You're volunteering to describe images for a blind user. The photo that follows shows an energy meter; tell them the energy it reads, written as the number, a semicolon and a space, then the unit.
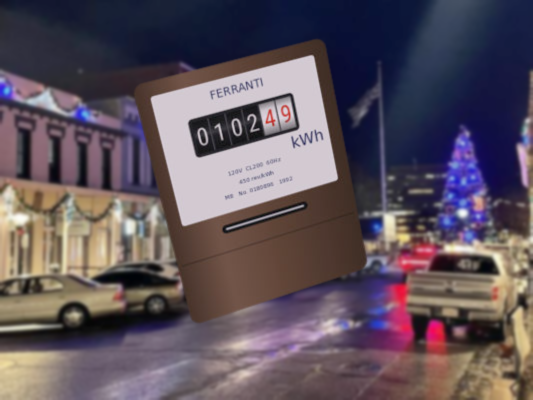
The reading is 102.49; kWh
